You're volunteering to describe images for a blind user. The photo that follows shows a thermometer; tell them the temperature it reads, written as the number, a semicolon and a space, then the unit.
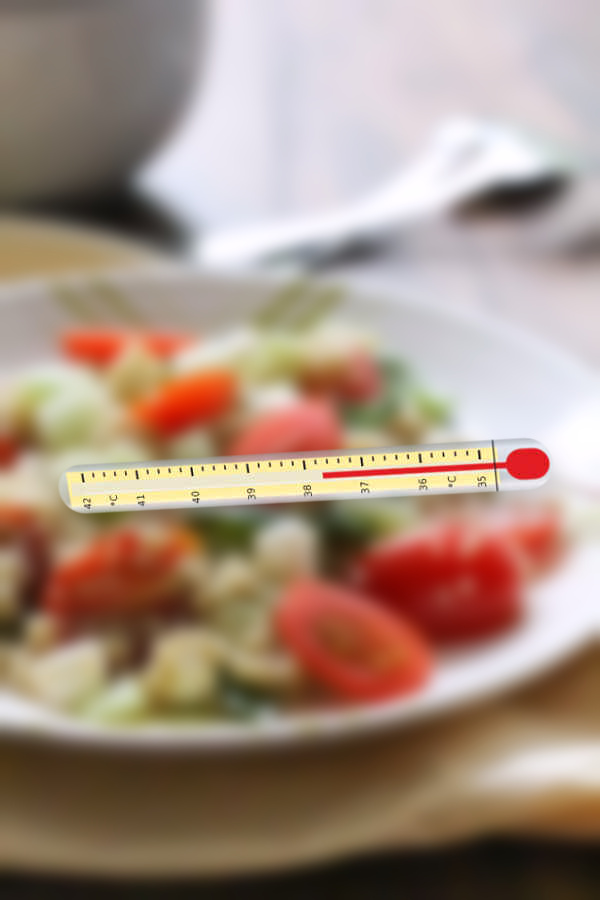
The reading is 37.7; °C
